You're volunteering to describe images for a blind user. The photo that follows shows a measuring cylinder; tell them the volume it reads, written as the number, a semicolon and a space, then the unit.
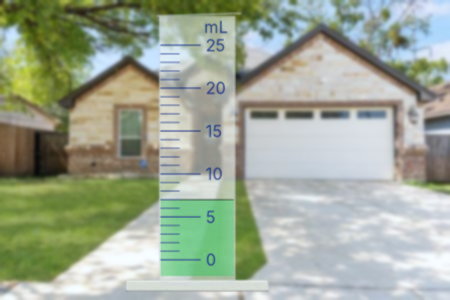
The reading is 7; mL
